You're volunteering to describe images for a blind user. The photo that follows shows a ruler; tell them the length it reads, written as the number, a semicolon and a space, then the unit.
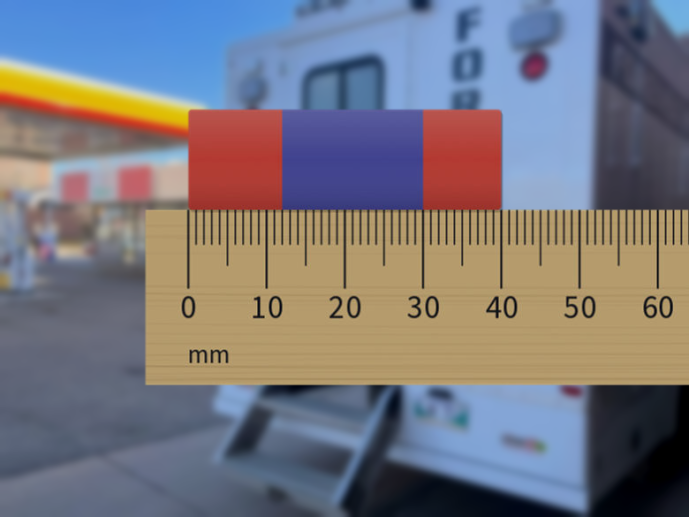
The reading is 40; mm
